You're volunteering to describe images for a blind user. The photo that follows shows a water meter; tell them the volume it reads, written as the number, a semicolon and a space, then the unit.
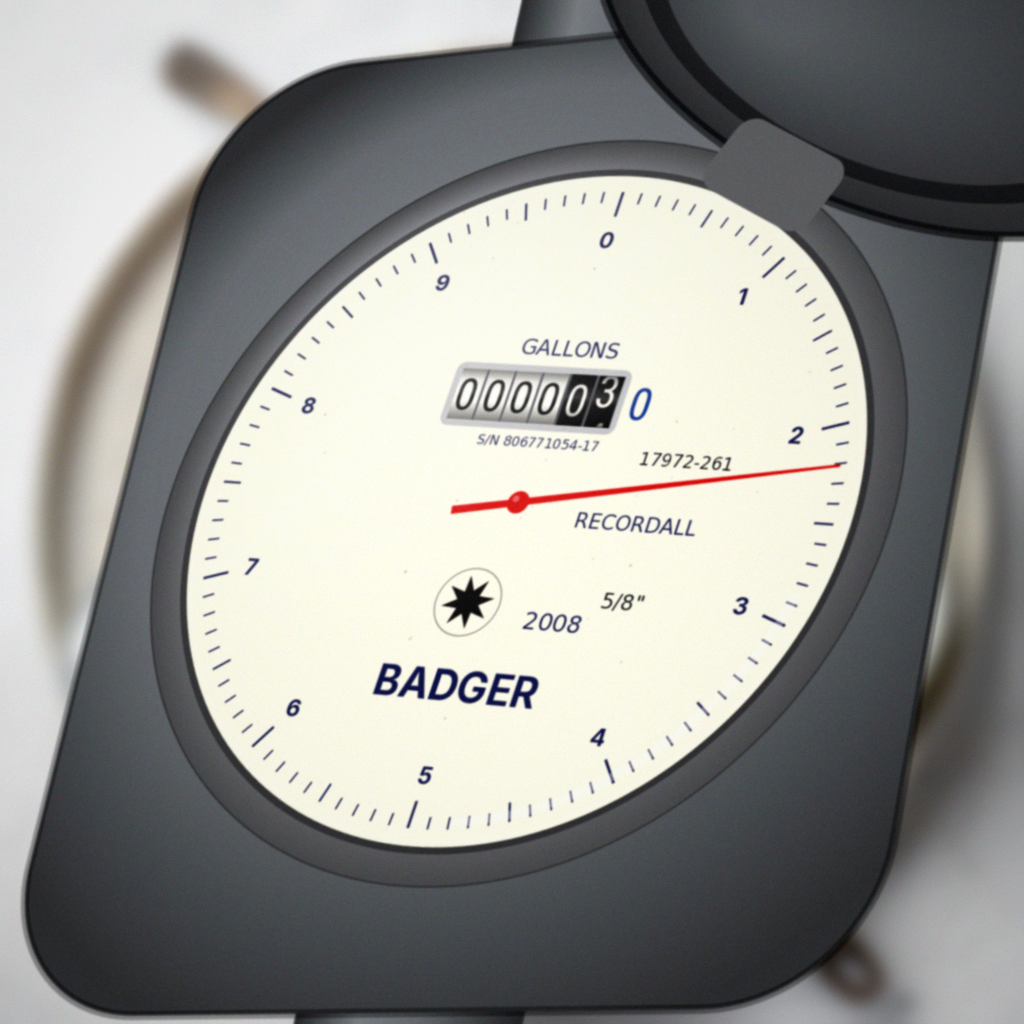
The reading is 32.2; gal
